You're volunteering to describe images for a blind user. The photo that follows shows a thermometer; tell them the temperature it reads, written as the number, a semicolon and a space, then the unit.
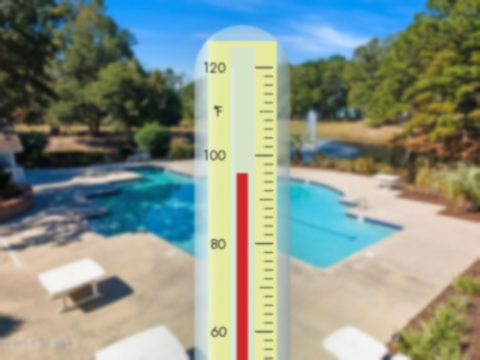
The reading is 96; °F
